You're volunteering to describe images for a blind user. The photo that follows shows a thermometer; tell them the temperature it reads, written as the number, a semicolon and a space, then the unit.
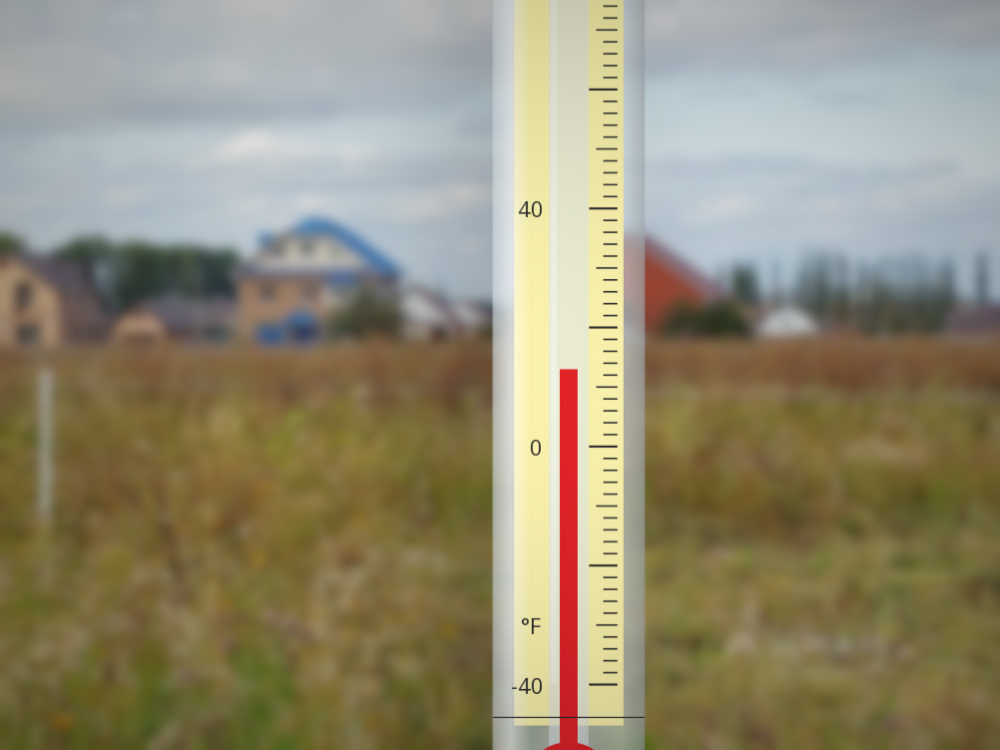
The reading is 13; °F
